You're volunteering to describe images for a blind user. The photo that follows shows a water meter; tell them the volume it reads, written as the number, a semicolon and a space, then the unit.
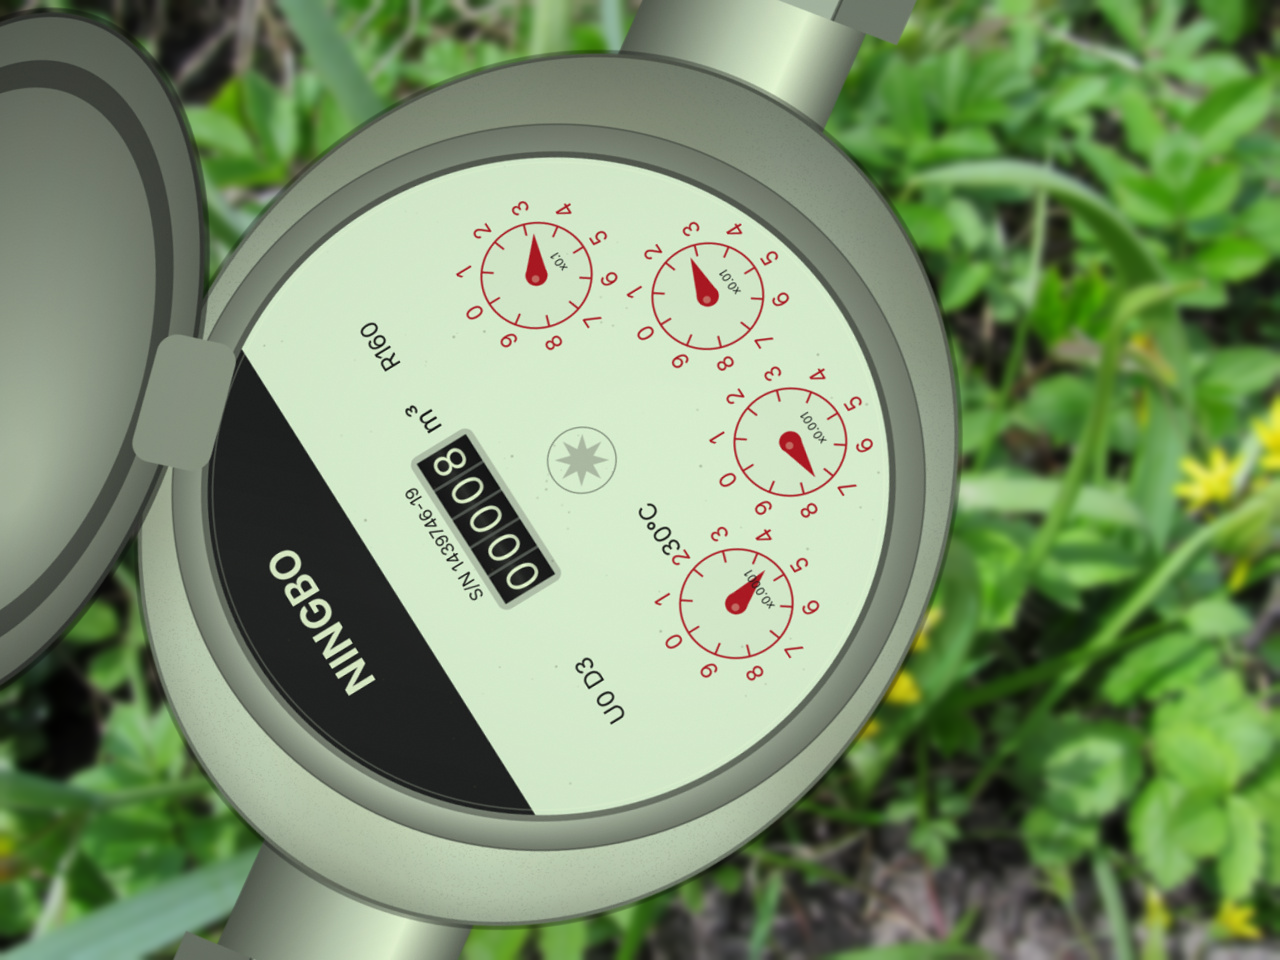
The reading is 8.3274; m³
